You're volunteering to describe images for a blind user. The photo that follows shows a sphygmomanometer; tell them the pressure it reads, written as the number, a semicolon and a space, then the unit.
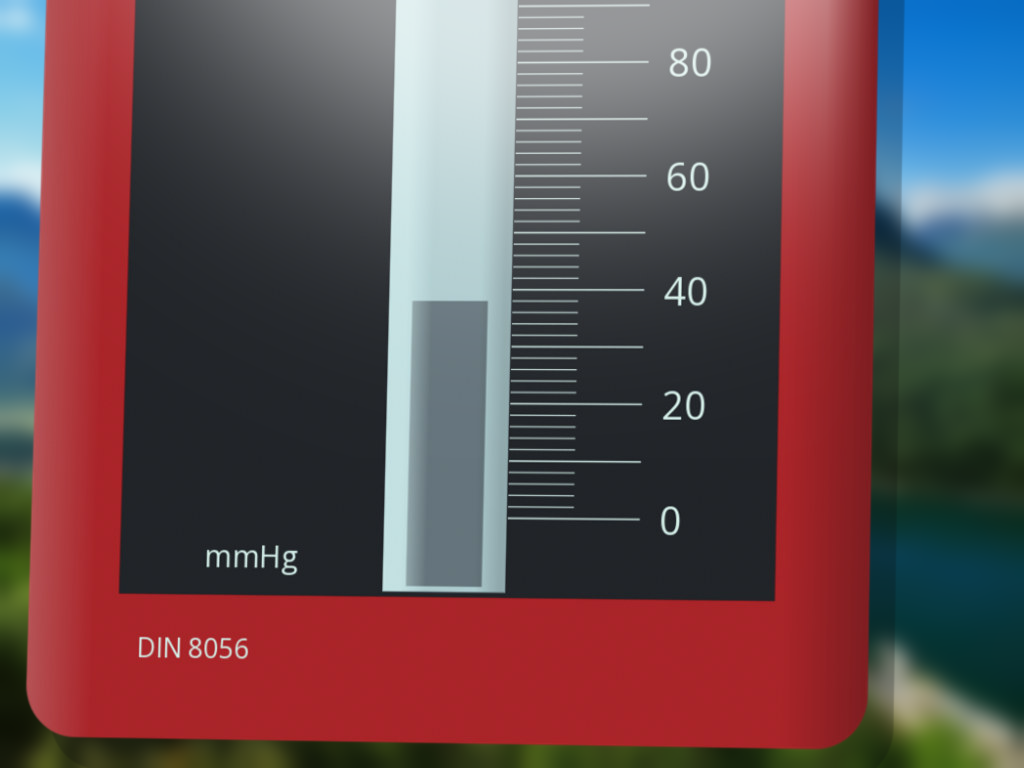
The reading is 38; mmHg
